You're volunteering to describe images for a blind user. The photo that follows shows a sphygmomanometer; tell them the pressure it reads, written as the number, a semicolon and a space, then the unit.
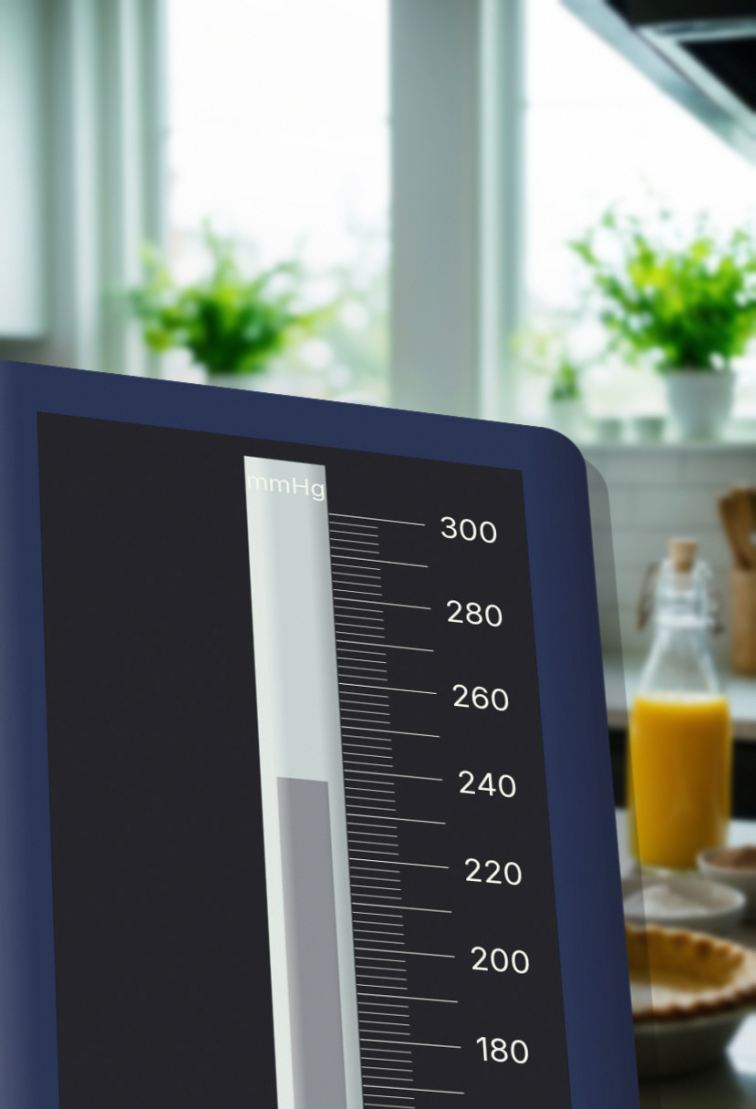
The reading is 237; mmHg
